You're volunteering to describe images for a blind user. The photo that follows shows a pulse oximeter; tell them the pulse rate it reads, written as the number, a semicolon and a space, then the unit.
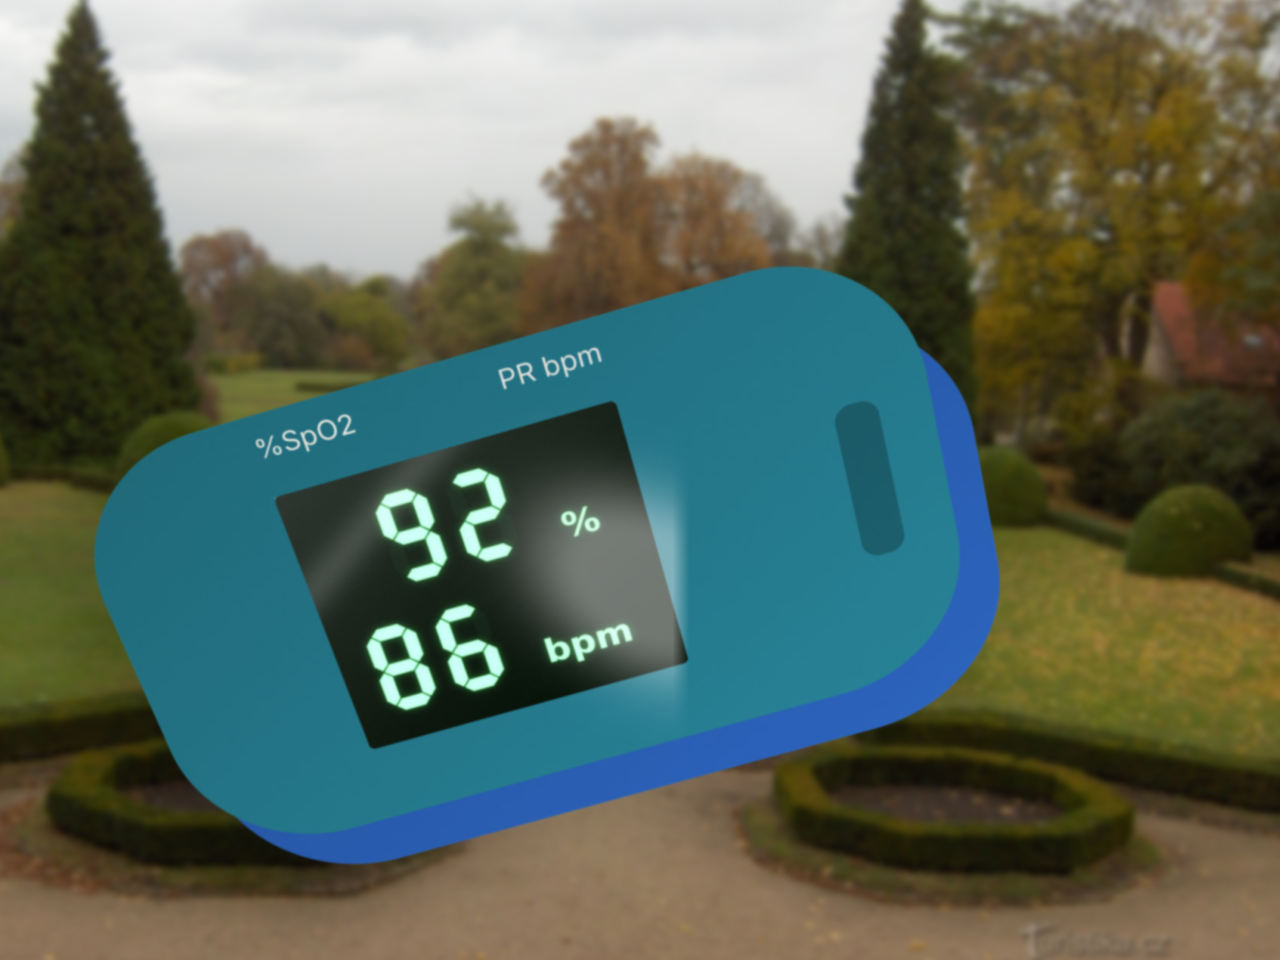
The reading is 86; bpm
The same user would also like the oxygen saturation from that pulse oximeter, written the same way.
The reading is 92; %
